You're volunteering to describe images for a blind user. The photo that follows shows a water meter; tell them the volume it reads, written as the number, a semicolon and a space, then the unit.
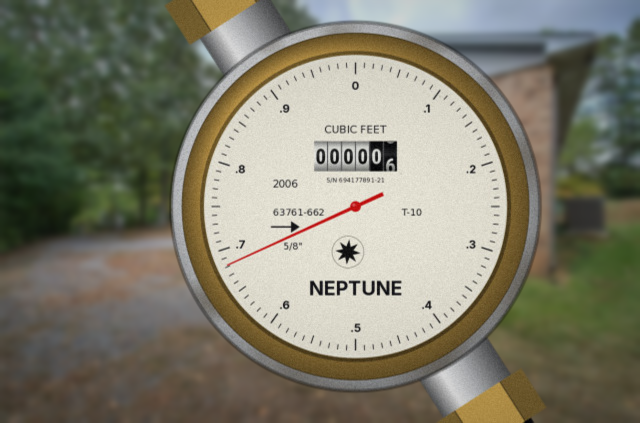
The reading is 5.68; ft³
